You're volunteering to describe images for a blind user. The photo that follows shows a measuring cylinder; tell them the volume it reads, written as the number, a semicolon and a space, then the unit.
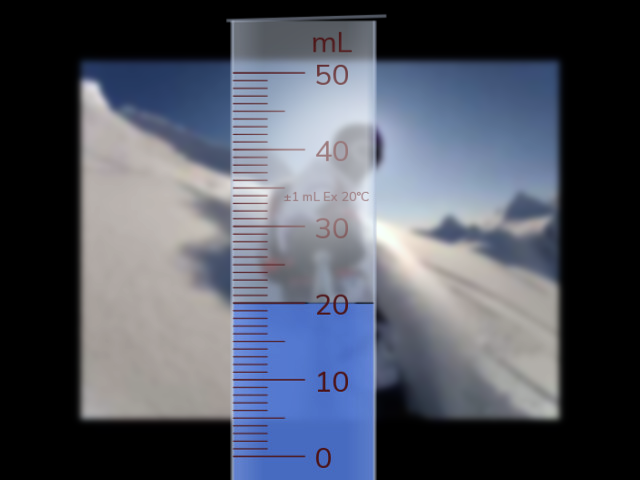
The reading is 20; mL
